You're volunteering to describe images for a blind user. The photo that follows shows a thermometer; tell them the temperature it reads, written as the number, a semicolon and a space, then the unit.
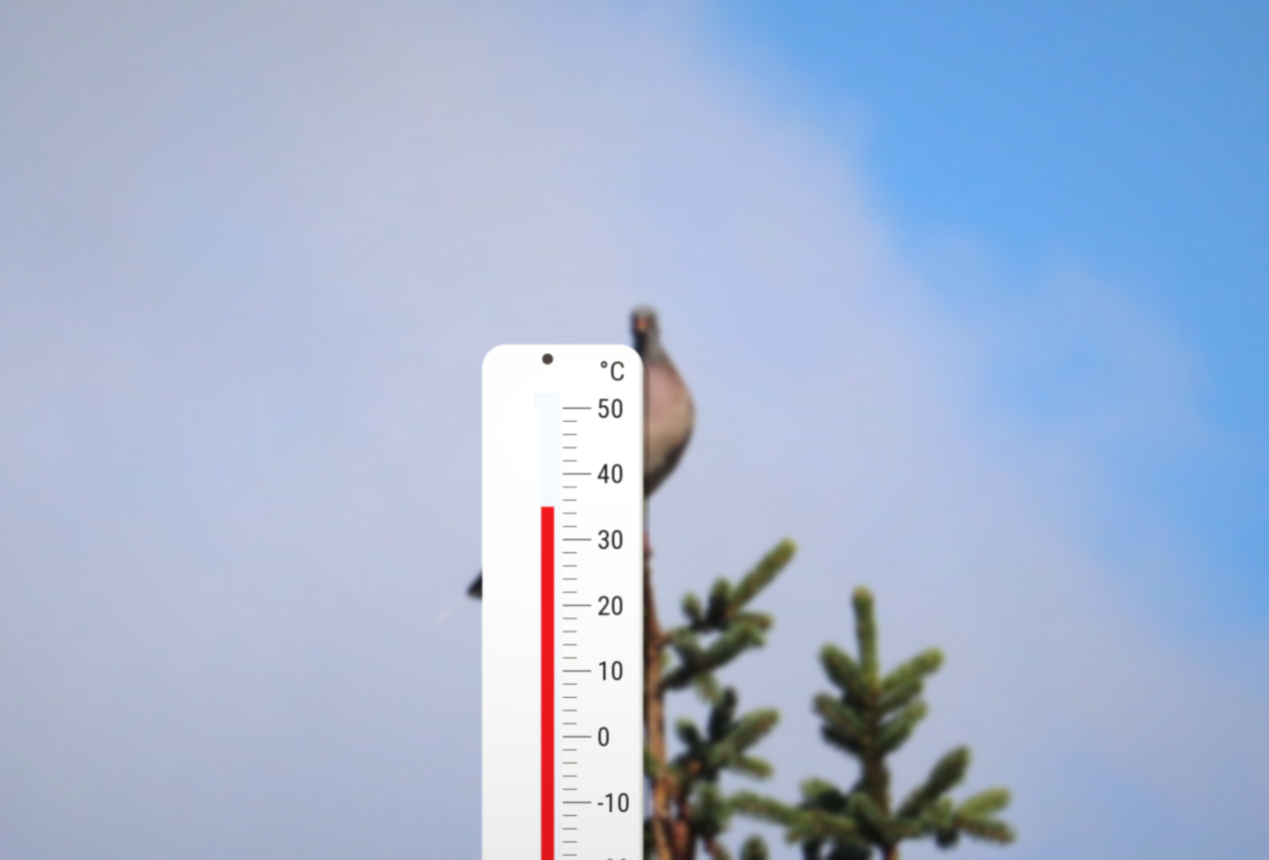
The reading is 35; °C
